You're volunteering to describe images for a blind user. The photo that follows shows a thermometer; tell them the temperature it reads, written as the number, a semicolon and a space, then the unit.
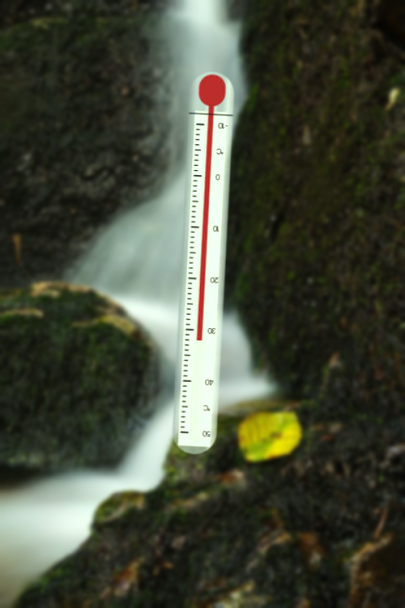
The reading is 32; °C
